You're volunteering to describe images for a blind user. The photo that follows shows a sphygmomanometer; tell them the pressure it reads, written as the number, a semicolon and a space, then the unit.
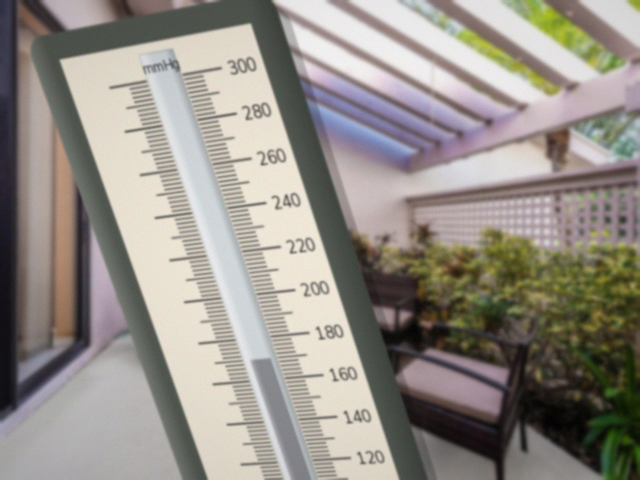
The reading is 170; mmHg
